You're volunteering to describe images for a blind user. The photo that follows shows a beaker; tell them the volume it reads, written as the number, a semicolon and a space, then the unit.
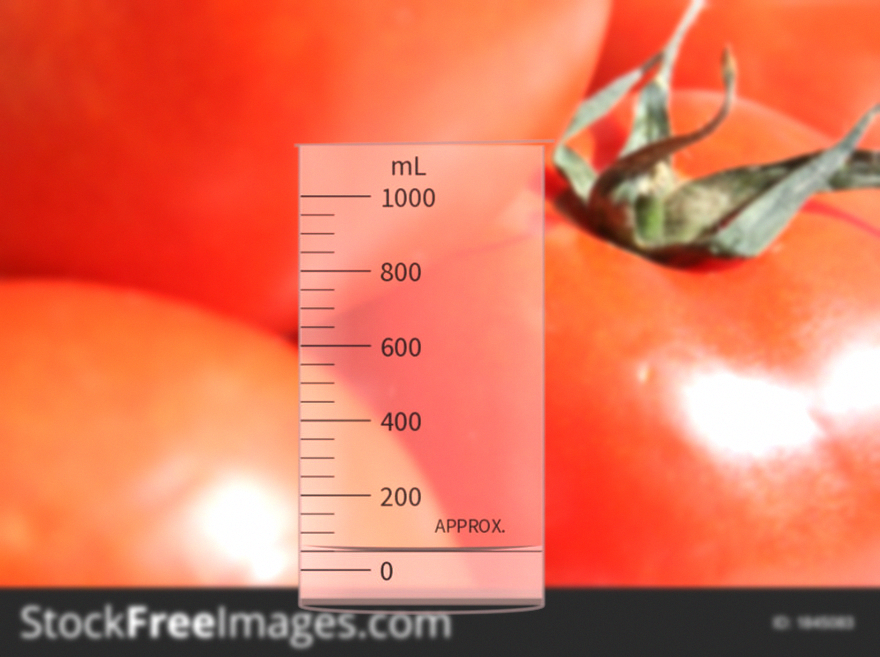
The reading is 50; mL
